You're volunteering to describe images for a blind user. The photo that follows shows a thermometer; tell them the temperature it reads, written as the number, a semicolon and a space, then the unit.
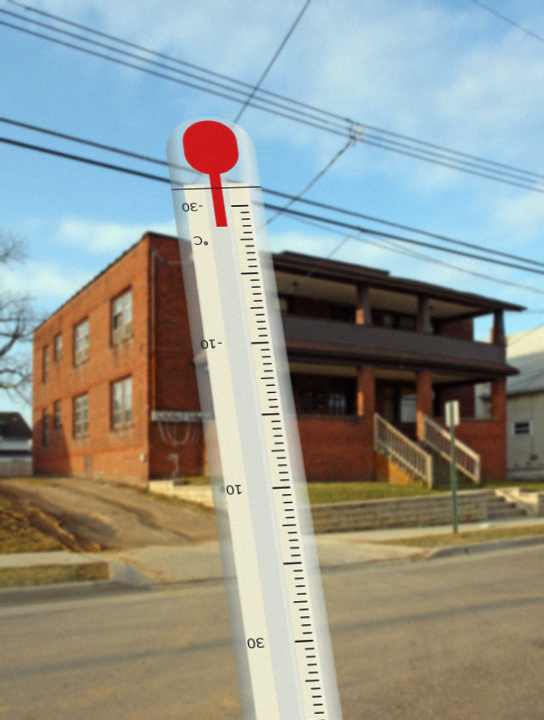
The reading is -27; °C
